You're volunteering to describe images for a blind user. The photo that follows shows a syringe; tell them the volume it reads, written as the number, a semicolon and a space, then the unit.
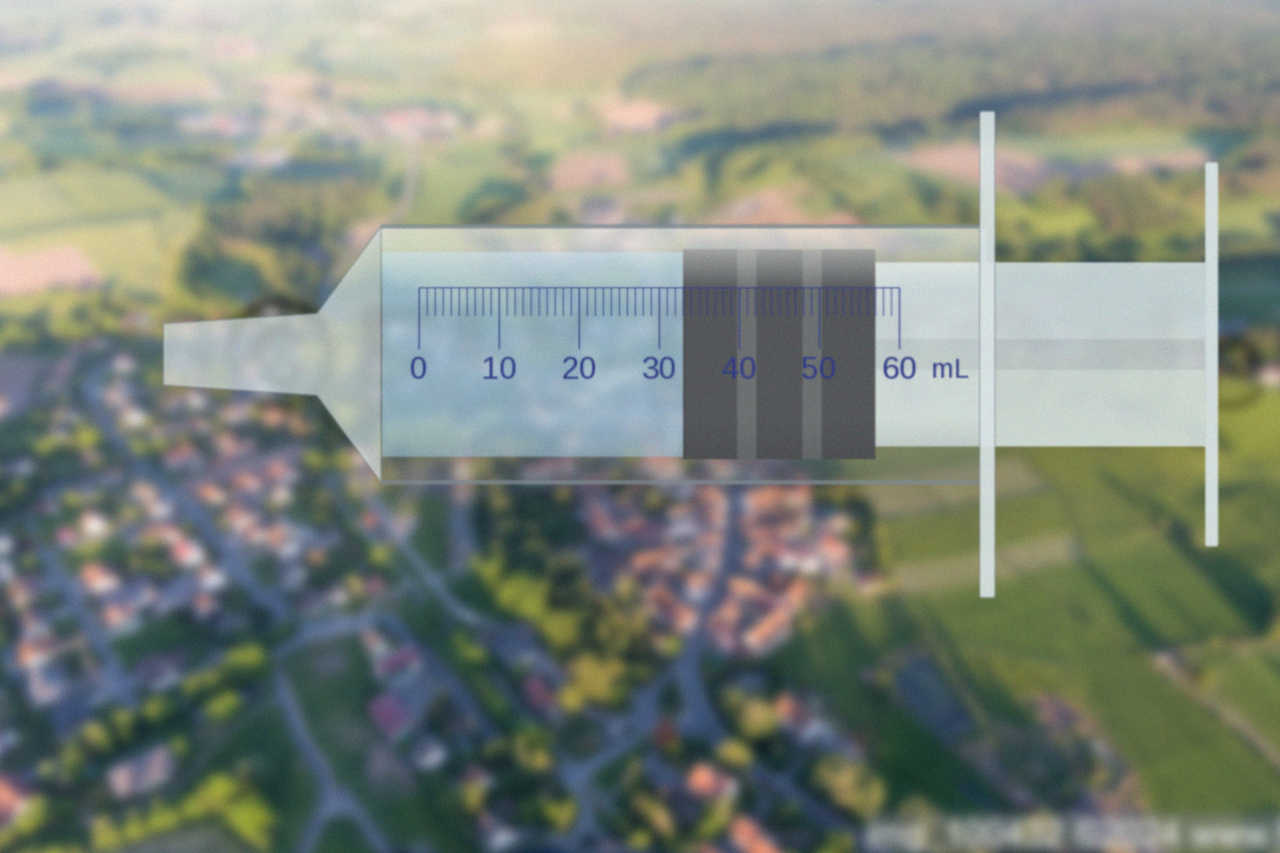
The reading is 33; mL
